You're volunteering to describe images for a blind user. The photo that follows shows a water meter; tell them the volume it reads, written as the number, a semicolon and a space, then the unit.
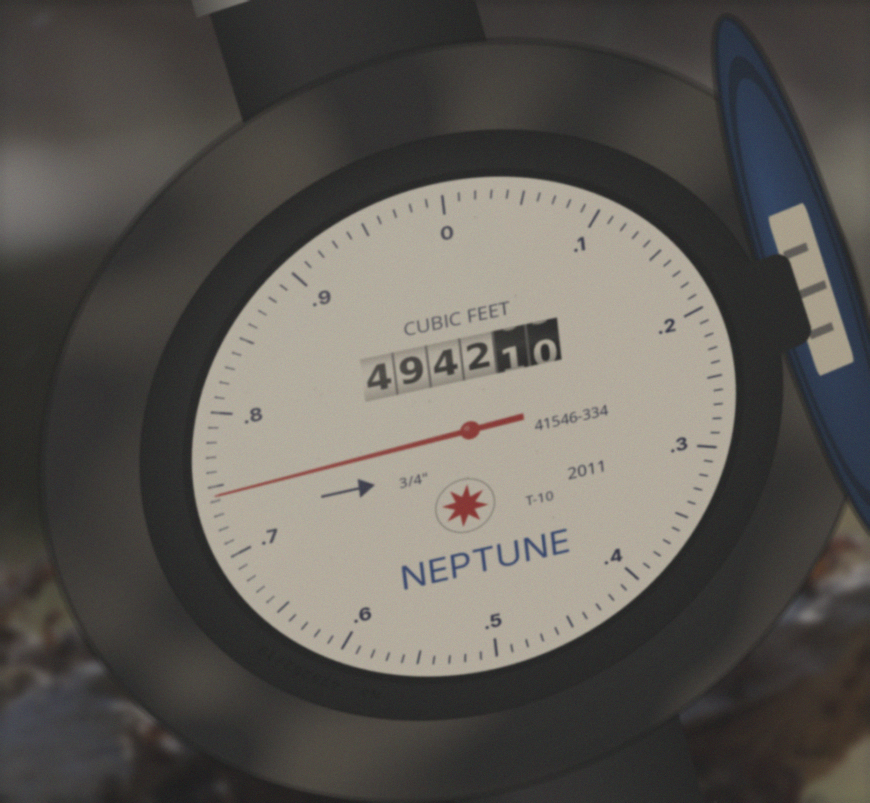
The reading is 494209.74; ft³
